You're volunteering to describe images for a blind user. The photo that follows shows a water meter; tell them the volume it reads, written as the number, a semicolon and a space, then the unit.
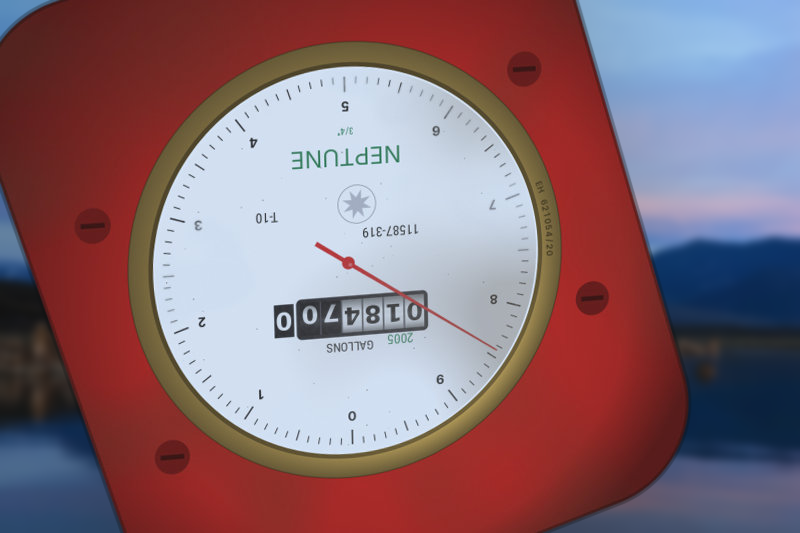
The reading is 184698.4; gal
